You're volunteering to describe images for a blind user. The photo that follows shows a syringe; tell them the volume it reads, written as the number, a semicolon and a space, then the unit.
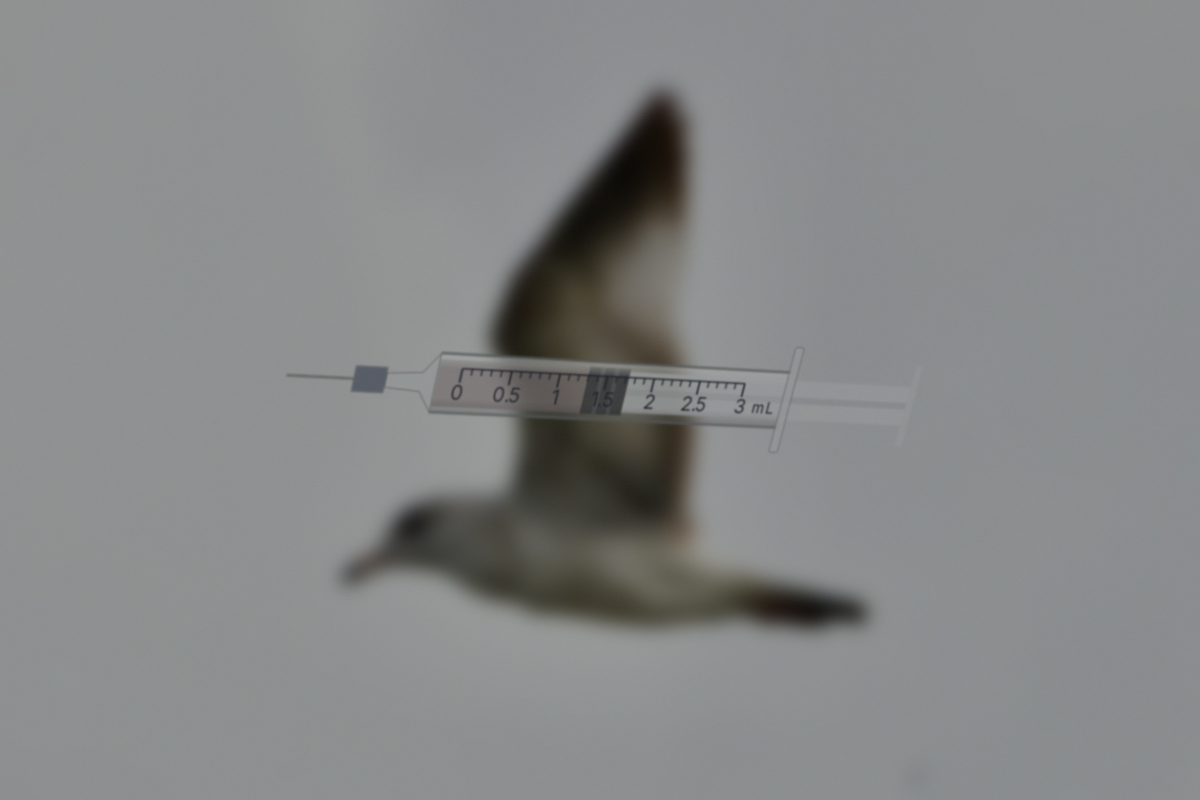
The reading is 1.3; mL
